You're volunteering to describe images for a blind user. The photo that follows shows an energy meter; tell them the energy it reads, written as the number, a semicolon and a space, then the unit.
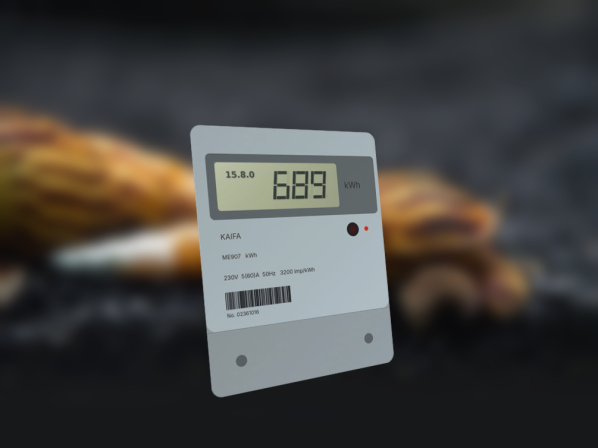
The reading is 689; kWh
